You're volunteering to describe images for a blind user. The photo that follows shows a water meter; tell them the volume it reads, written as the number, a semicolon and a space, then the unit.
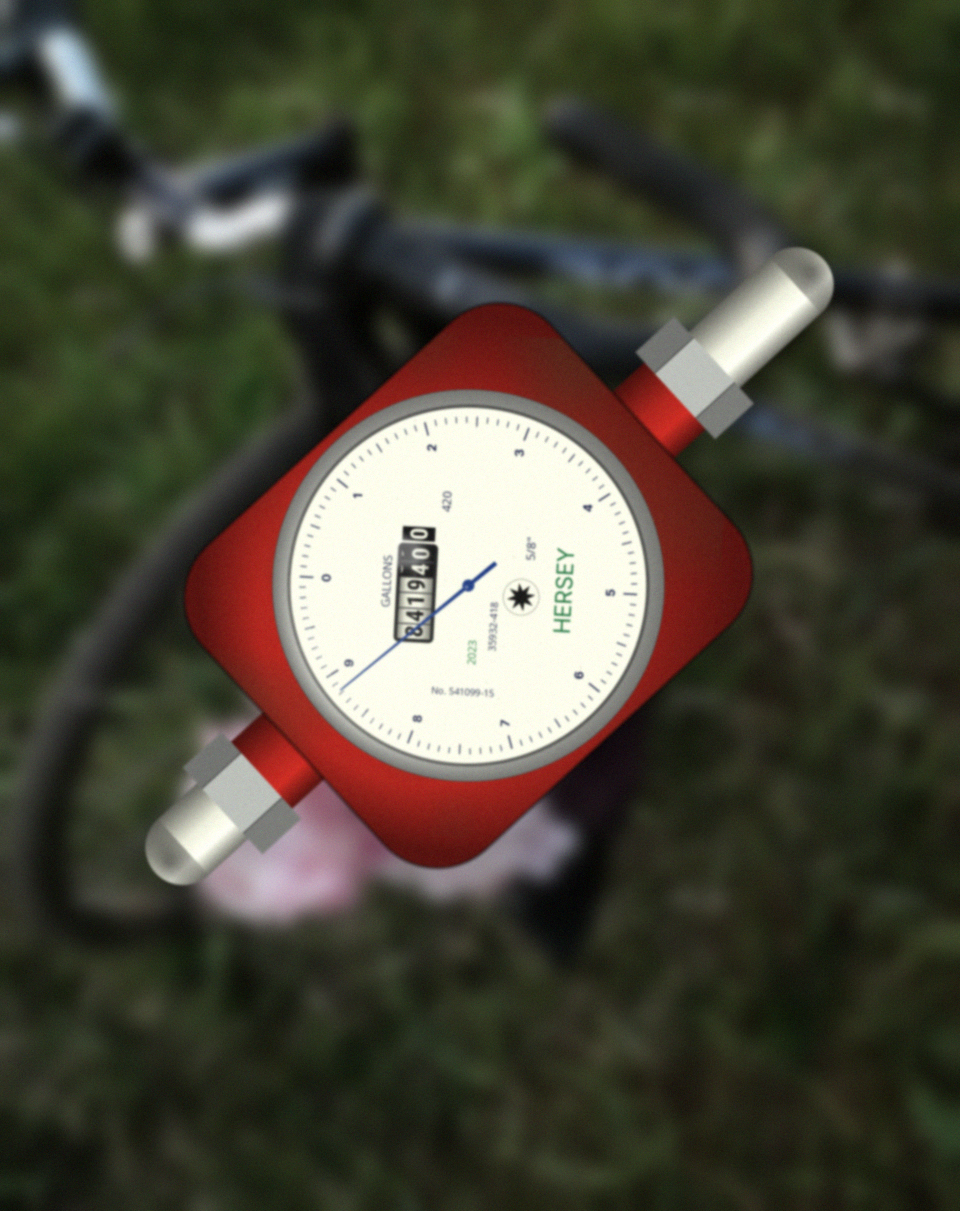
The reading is 8419398.8; gal
